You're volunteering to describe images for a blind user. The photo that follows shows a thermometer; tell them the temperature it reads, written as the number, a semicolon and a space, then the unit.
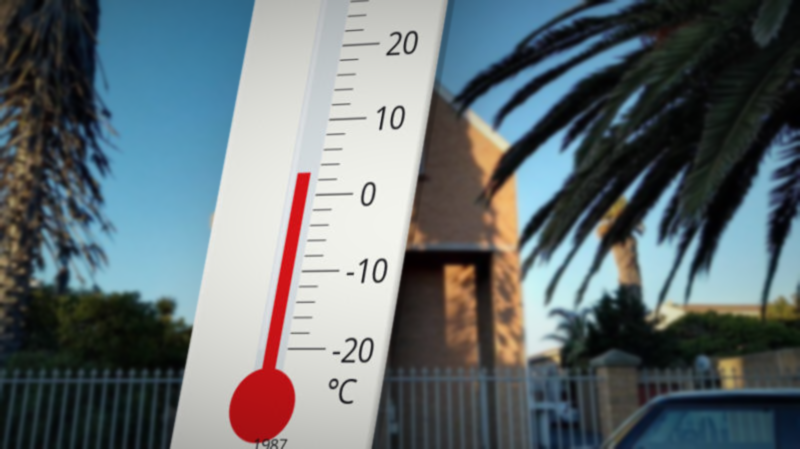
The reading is 3; °C
